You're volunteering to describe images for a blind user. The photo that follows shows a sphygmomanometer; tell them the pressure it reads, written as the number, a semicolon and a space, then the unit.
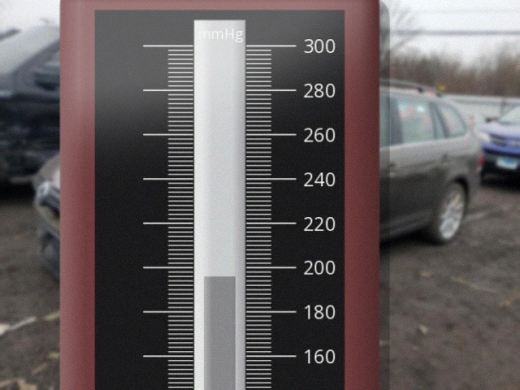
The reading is 196; mmHg
